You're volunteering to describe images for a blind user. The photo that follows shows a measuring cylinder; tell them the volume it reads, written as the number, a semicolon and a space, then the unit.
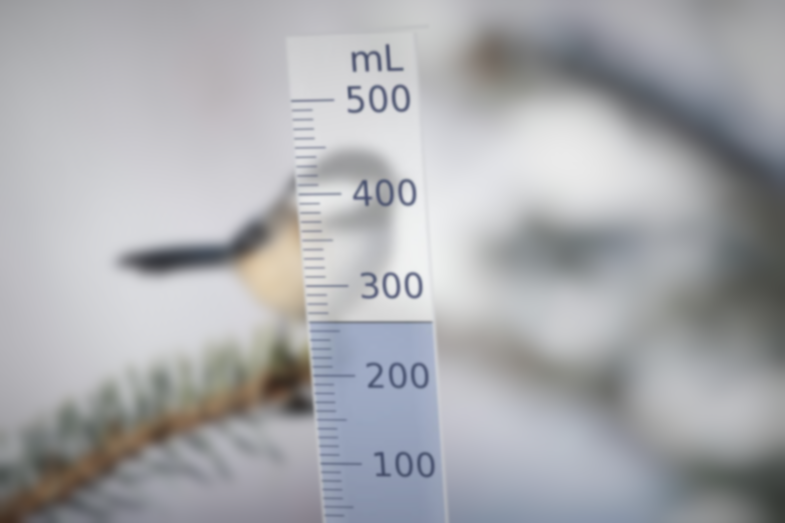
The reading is 260; mL
